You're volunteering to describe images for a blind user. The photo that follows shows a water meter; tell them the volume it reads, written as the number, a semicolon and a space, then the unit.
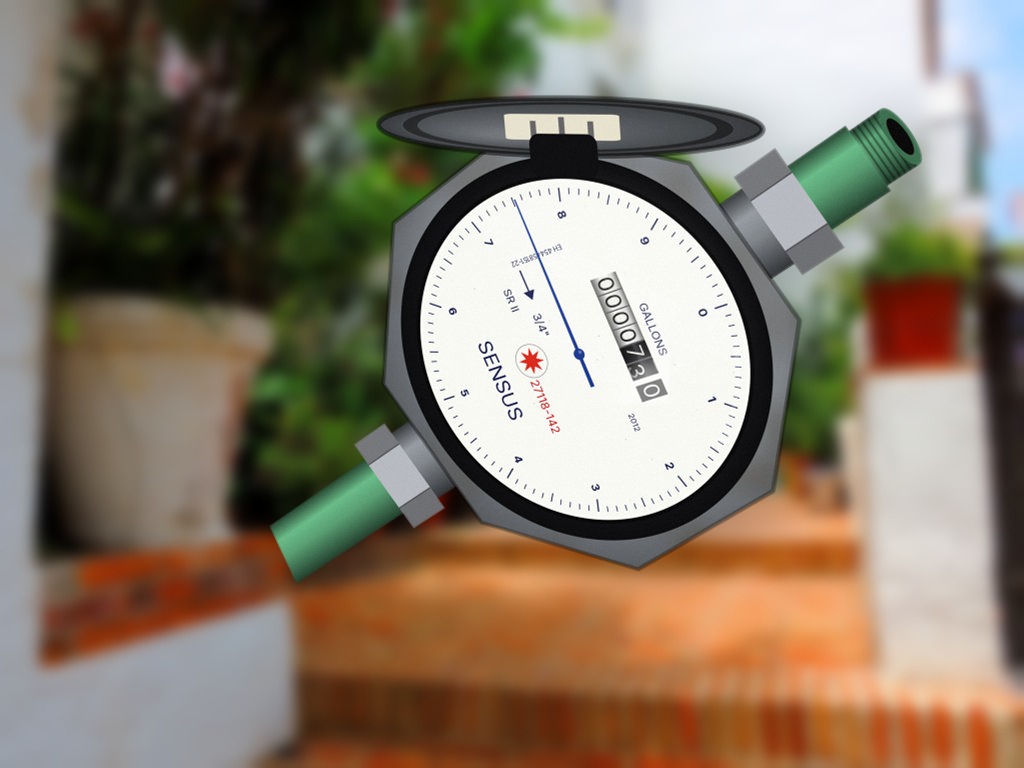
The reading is 727.5; gal
